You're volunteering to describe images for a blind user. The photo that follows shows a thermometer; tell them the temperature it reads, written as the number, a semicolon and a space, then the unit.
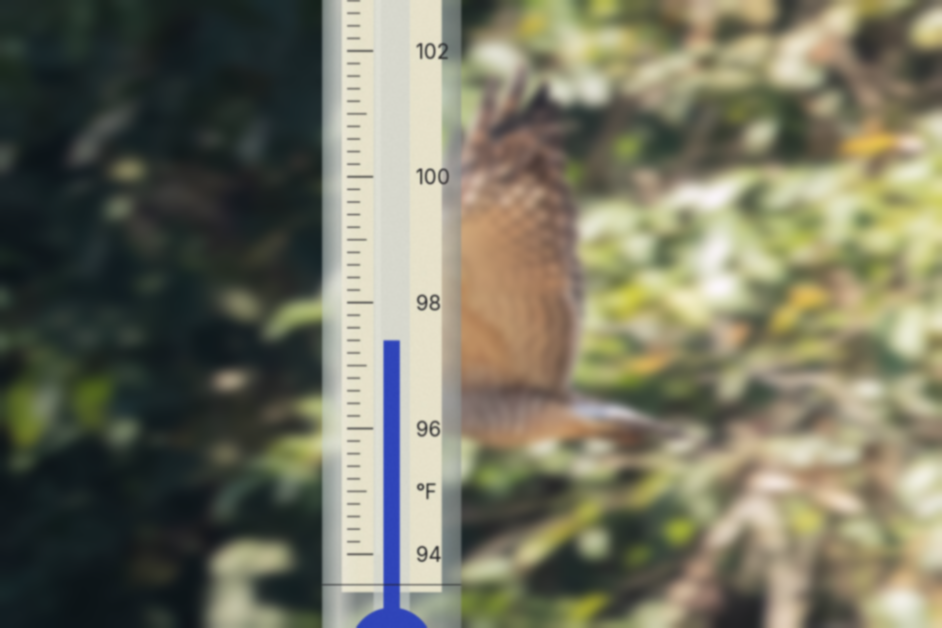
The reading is 97.4; °F
